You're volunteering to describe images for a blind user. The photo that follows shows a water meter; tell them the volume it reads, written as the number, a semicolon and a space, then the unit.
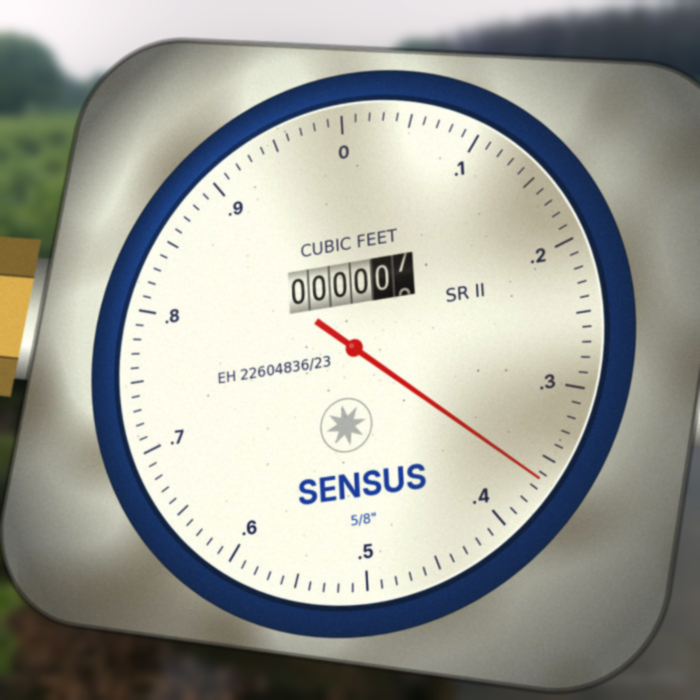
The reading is 7.36; ft³
